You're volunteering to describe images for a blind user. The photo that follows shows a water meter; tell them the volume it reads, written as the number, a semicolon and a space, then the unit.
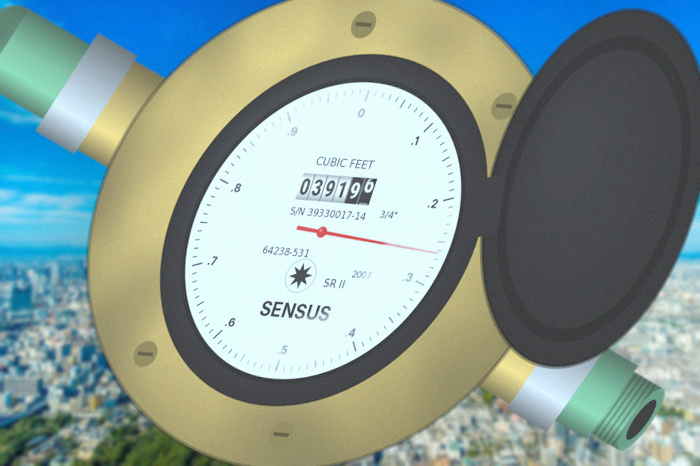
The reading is 39196.26; ft³
